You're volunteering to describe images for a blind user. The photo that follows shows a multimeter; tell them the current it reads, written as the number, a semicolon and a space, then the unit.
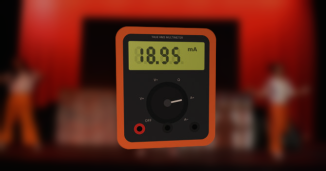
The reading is 18.95; mA
